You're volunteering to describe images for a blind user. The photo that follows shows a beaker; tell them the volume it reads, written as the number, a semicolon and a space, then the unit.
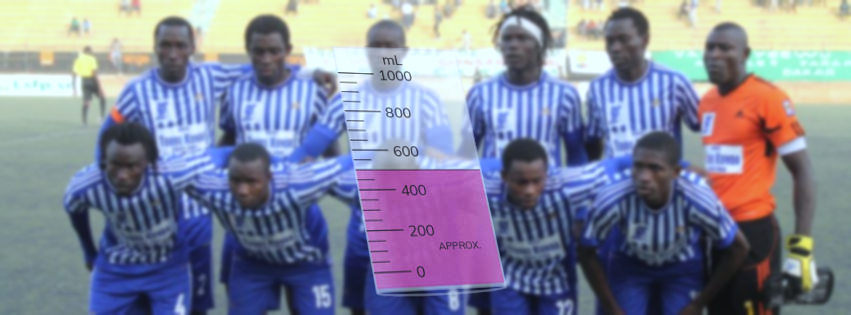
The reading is 500; mL
